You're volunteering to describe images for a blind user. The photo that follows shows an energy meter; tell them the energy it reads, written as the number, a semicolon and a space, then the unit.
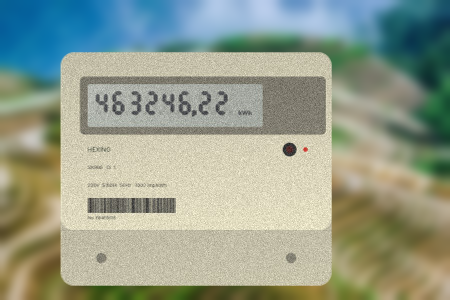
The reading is 463246.22; kWh
